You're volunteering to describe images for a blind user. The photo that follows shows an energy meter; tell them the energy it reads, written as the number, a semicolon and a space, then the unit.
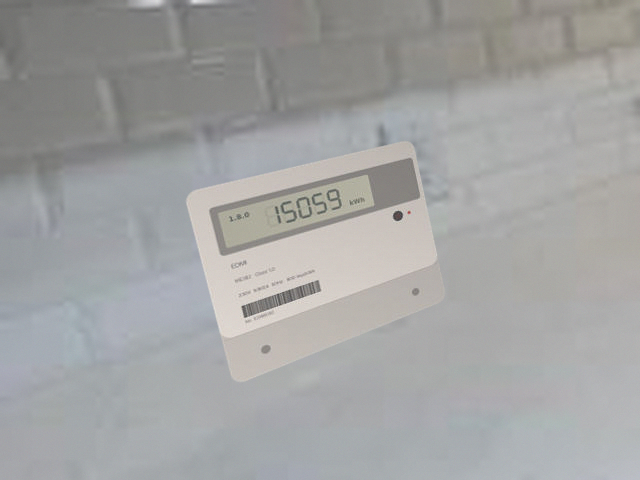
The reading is 15059; kWh
